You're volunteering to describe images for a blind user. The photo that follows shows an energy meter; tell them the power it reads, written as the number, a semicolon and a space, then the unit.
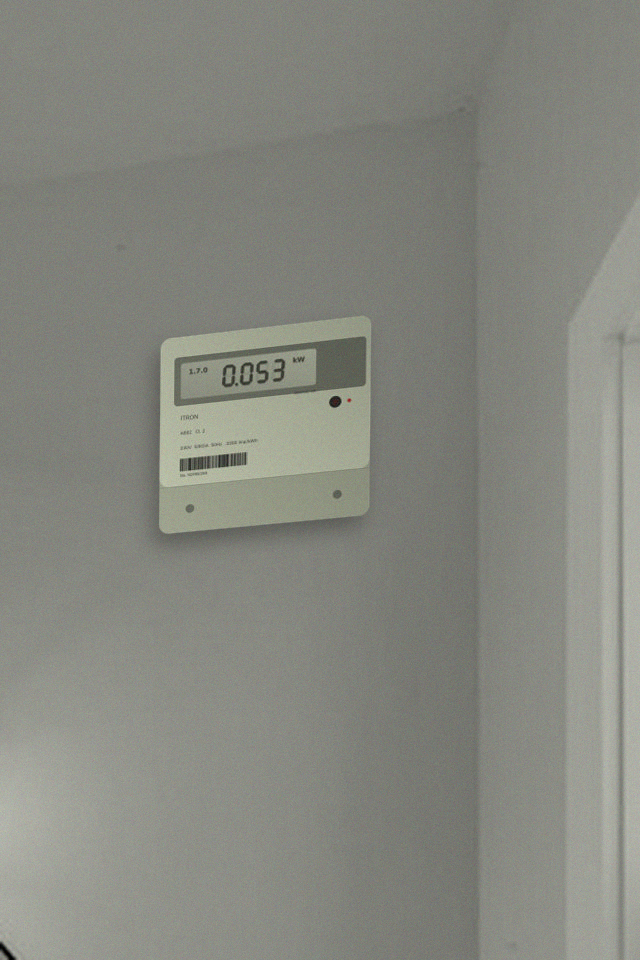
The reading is 0.053; kW
